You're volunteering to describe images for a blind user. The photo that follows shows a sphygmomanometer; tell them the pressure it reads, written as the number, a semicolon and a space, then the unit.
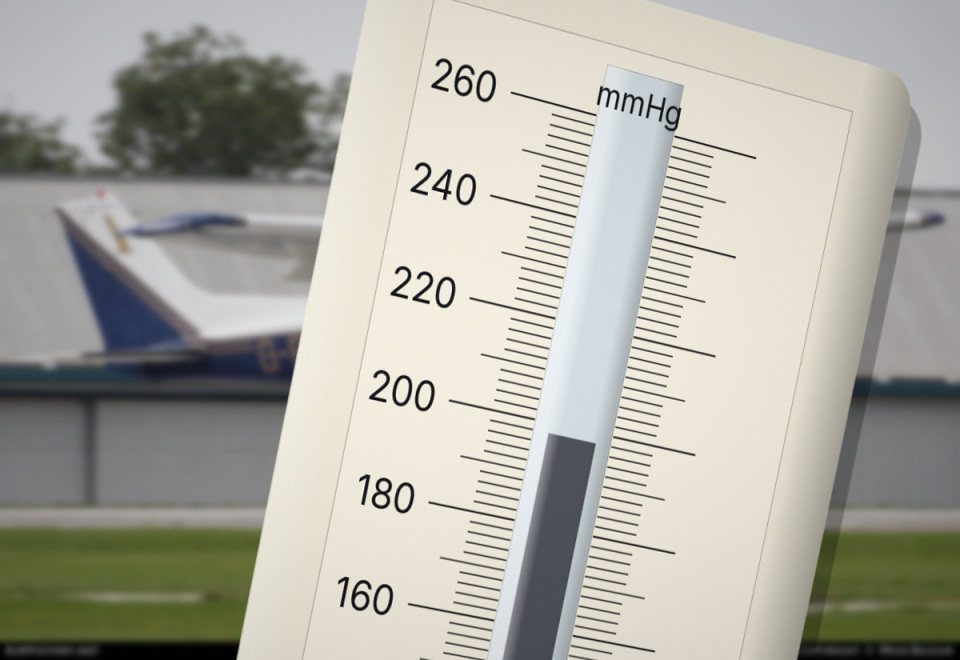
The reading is 198; mmHg
